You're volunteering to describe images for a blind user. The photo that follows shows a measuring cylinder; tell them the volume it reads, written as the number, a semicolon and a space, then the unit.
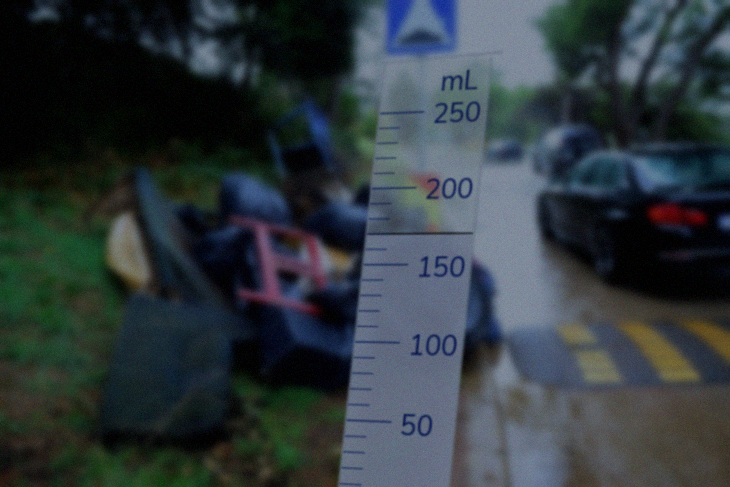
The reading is 170; mL
